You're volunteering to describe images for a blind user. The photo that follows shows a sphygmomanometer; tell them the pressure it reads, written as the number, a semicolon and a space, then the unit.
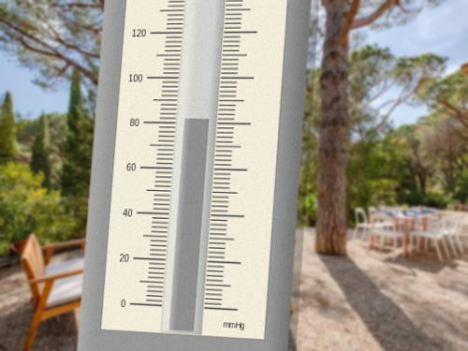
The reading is 82; mmHg
